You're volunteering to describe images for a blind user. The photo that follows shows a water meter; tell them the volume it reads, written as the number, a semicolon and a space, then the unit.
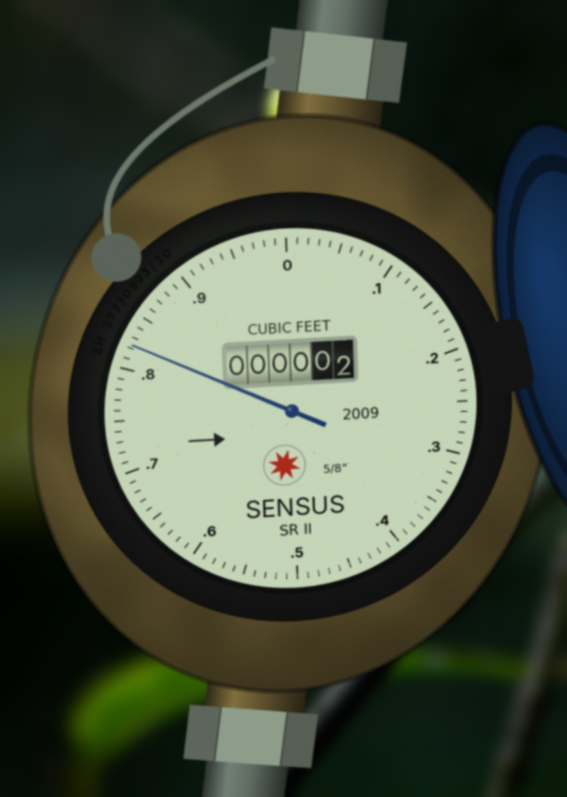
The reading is 1.82; ft³
